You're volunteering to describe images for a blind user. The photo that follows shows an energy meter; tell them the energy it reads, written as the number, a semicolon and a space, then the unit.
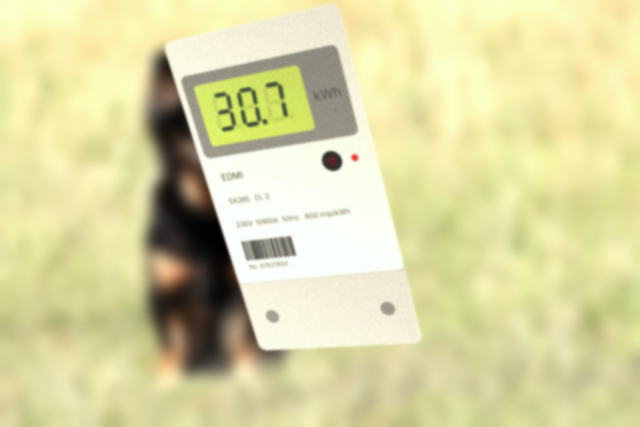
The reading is 30.7; kWh
